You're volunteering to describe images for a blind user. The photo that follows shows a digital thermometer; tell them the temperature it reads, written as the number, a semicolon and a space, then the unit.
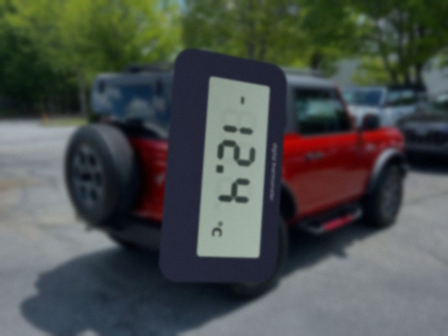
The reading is -12.4; °C
